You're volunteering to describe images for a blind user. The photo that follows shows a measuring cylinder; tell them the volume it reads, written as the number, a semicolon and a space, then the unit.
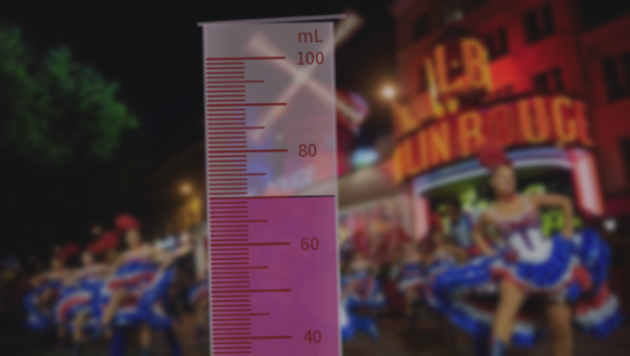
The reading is 70; mL
